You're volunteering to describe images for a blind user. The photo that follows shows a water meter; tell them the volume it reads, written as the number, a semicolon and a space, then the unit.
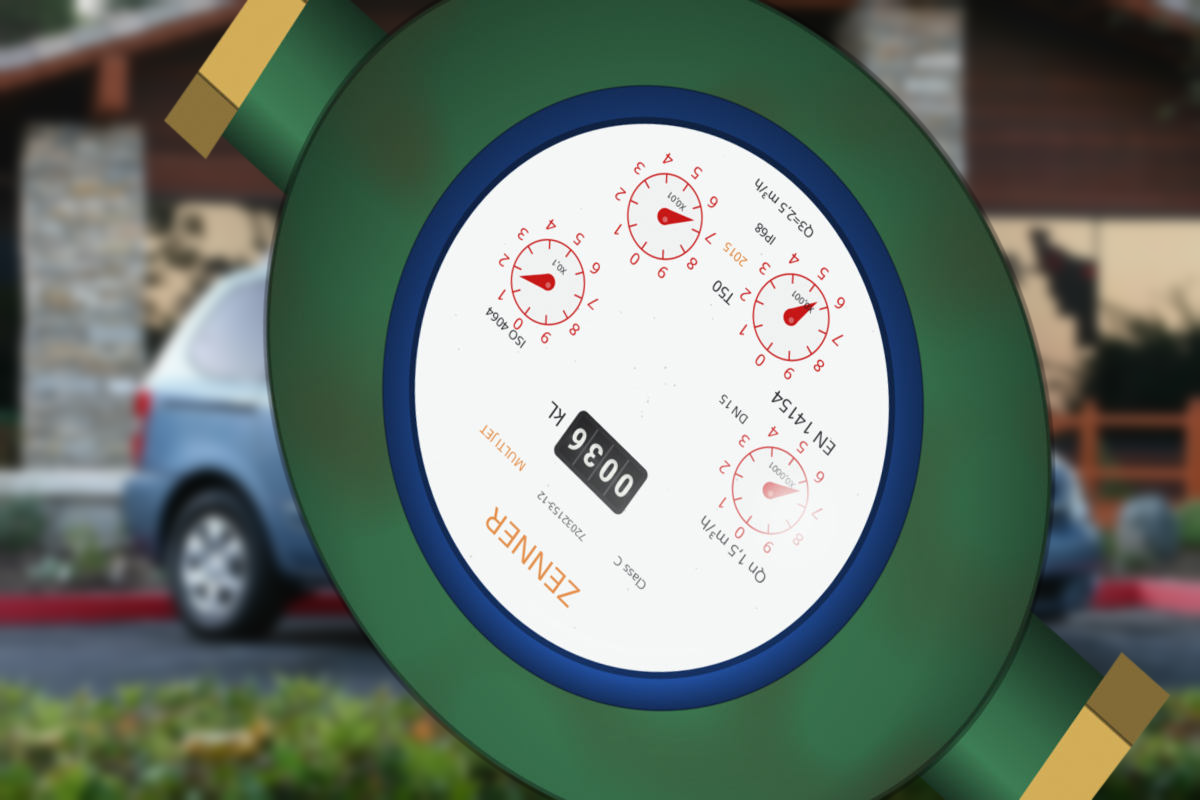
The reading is 36.1656; kL
